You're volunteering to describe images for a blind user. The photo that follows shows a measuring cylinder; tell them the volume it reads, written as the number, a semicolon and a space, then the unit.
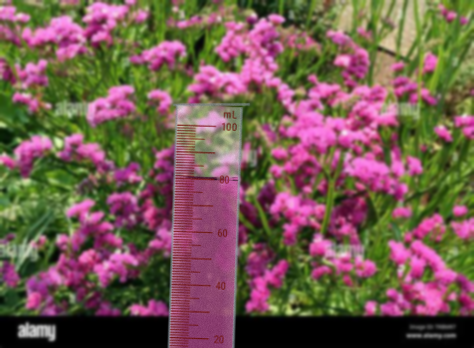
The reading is 80; mL
